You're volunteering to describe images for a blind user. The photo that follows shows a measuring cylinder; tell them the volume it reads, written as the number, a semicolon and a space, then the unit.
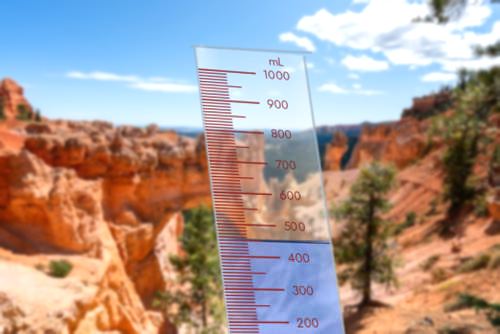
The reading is 450; mL
